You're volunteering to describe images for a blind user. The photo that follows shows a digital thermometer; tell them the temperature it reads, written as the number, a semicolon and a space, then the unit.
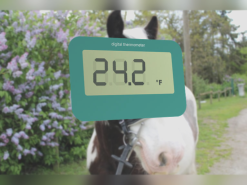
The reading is 24.2; °F
